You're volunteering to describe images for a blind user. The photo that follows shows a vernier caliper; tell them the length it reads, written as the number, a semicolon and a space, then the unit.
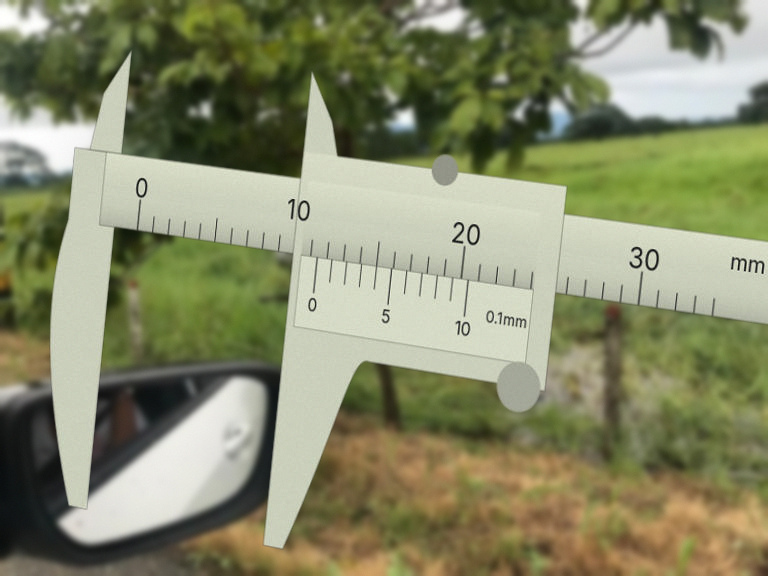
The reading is 11.4; mm
